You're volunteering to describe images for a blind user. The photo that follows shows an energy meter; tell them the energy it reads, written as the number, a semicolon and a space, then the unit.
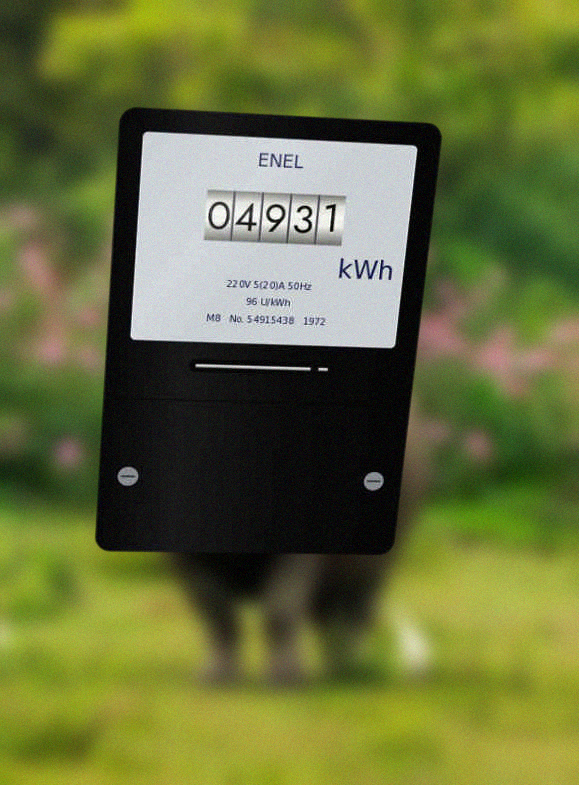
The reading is 4931; kWh
